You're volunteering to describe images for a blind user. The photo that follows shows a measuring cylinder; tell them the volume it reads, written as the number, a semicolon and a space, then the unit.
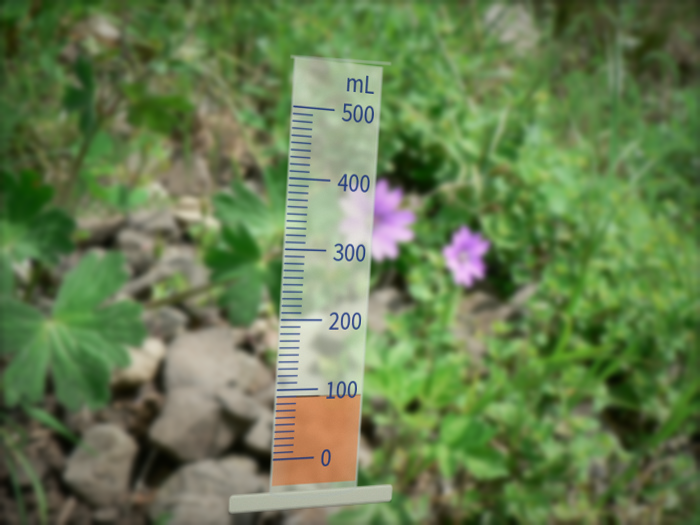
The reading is 90; mL
